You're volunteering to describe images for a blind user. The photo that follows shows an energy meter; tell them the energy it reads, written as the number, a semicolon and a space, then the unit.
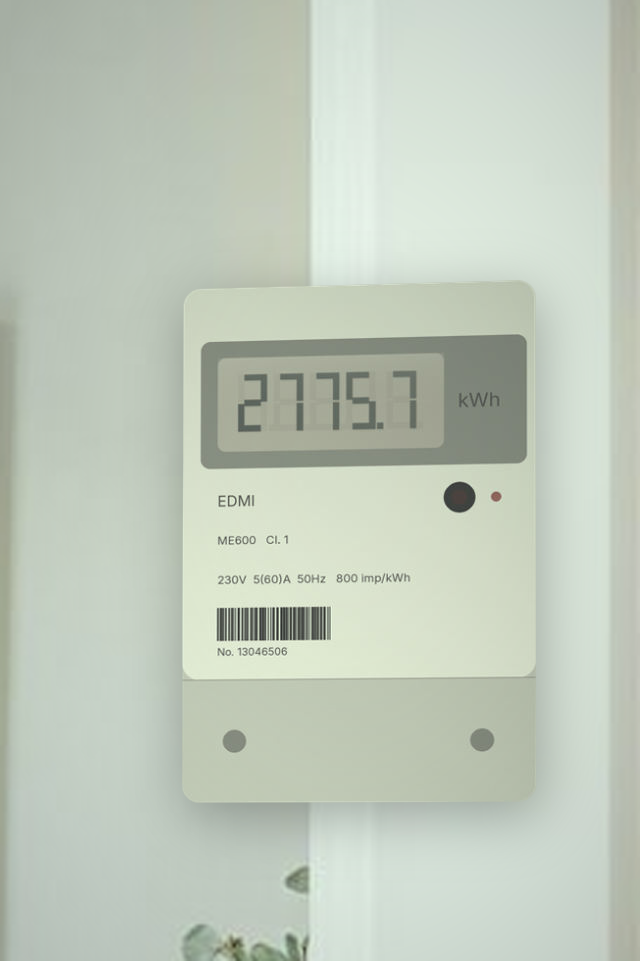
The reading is 2775.7; kWh
